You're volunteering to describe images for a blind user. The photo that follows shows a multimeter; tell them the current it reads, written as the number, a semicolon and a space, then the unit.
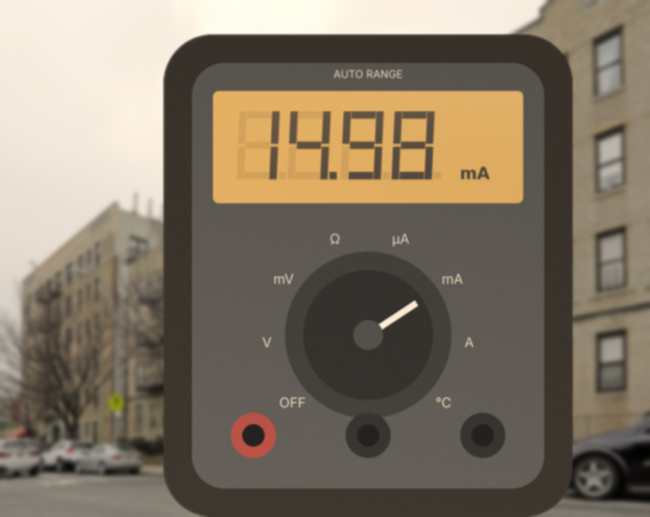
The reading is 14.98; mA
